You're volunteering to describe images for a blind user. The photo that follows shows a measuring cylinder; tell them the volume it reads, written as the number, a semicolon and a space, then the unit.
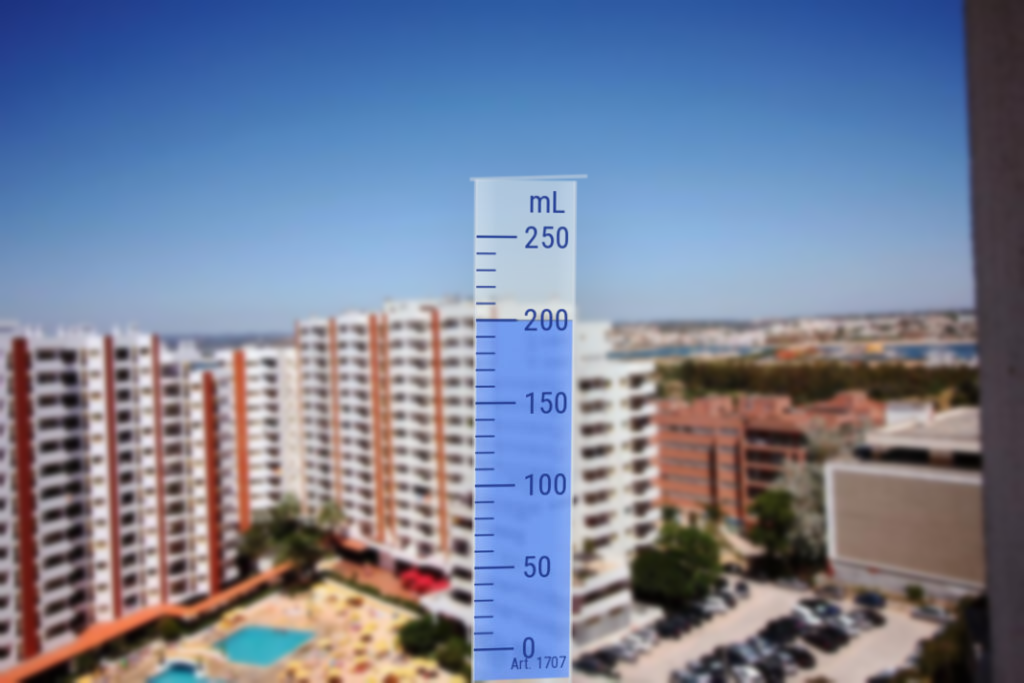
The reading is 200; mL
